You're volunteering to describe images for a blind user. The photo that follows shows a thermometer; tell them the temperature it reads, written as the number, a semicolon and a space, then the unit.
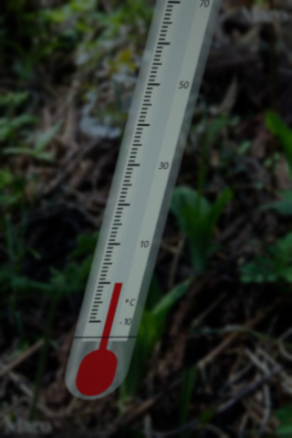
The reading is 0; °C
